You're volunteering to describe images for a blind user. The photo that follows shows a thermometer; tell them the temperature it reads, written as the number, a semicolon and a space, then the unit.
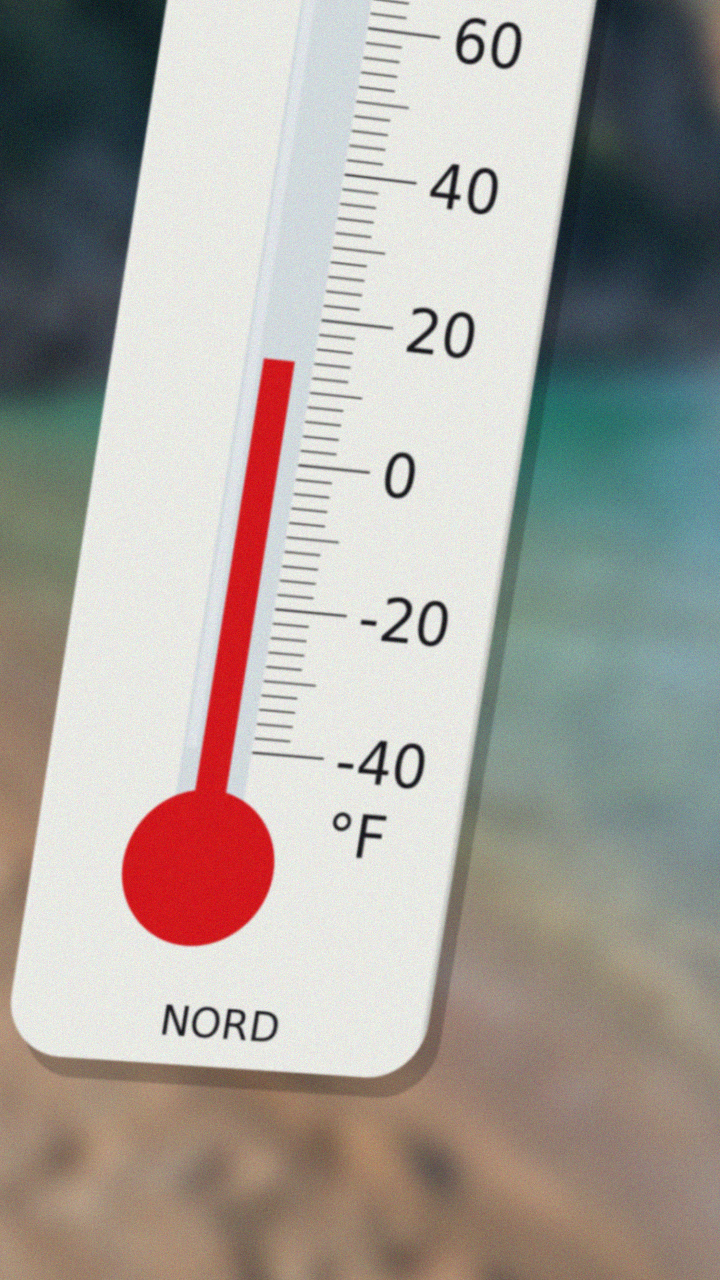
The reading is 14; °F
